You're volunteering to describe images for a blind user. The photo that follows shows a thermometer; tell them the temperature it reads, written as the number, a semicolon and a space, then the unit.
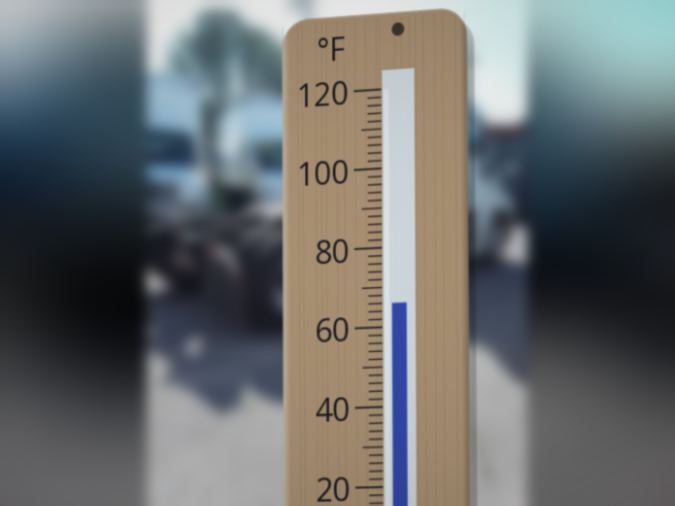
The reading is 66; °F
